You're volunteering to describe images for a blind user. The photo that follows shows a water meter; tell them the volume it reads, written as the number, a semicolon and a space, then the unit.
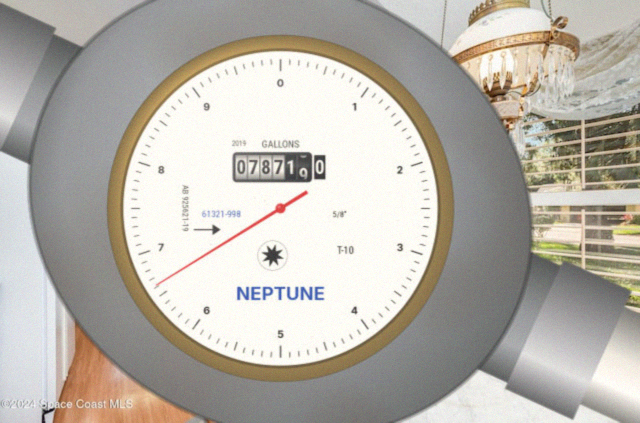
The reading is 787186.6; gal
